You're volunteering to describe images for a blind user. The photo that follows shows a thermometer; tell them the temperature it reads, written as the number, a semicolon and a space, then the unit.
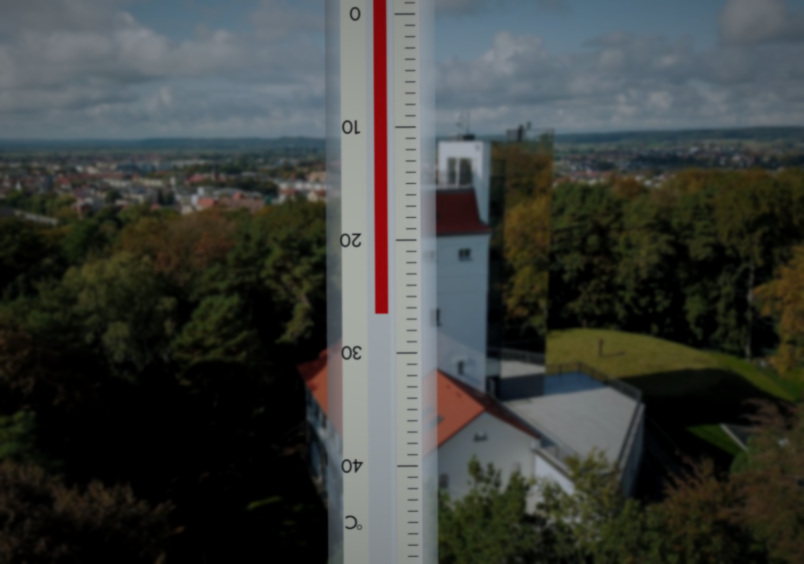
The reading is 26.5; °C
